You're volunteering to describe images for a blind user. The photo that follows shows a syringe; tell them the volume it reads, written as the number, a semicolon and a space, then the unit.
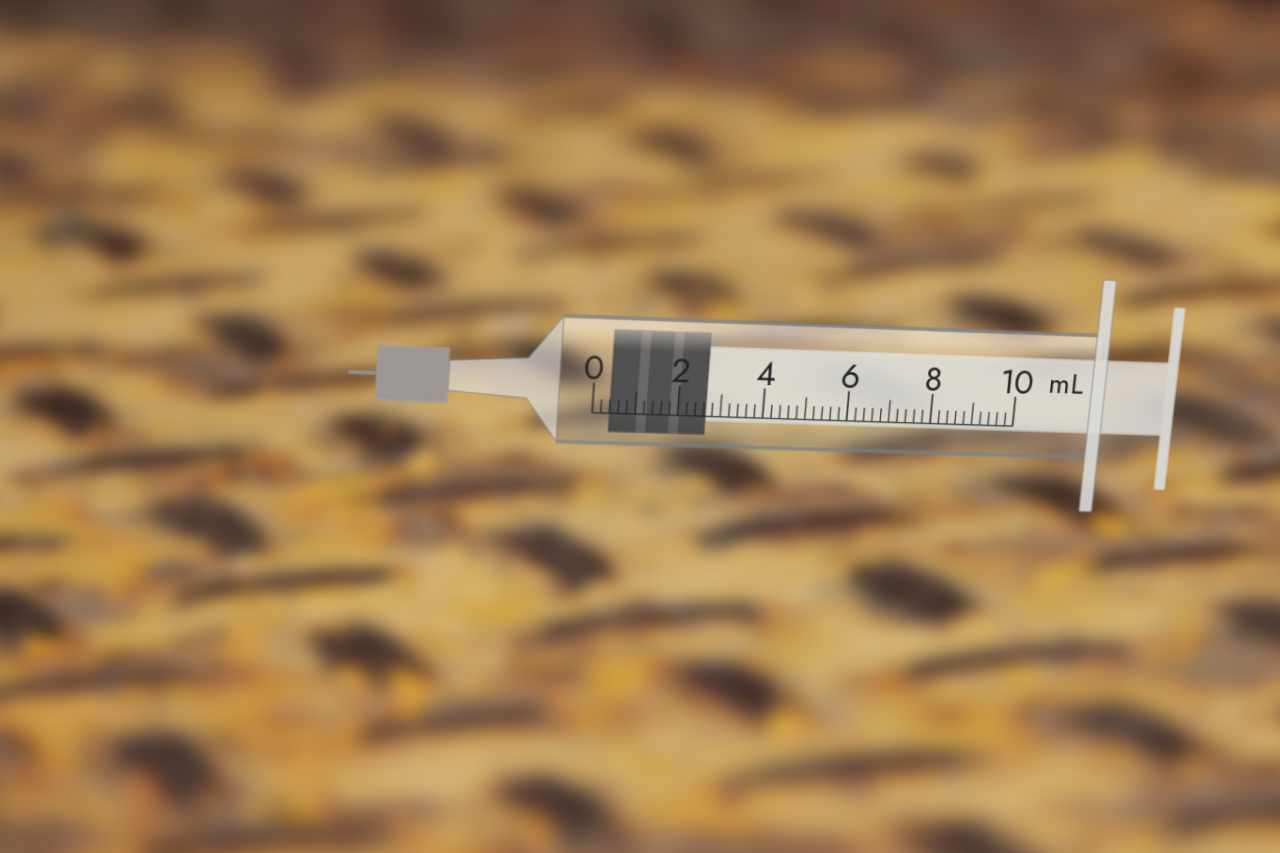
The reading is 0.4; mL
